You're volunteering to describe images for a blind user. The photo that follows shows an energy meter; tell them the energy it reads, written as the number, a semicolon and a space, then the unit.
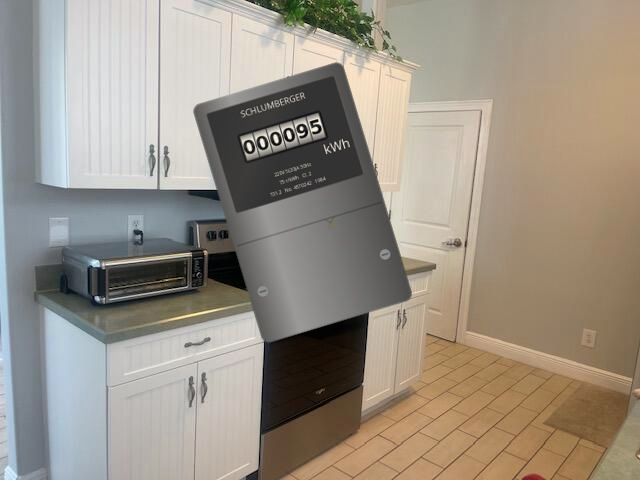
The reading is 95; kWh
